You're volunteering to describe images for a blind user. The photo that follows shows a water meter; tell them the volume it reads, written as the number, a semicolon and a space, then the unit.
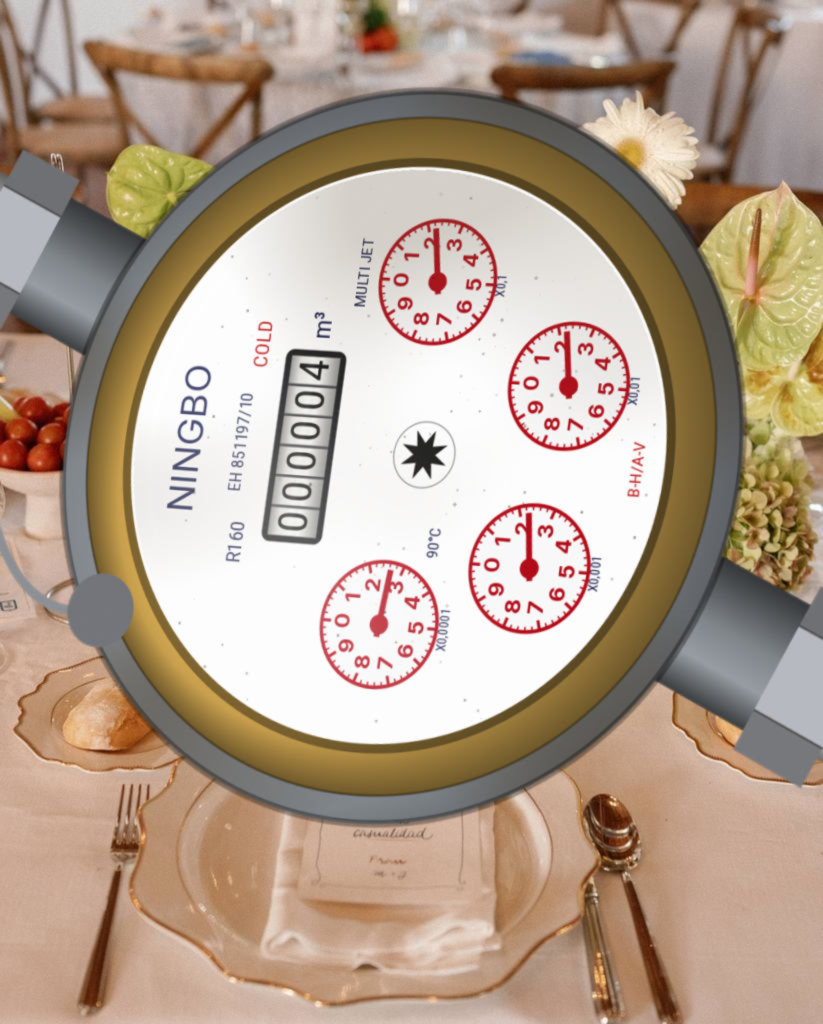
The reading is 4.2222; m³
